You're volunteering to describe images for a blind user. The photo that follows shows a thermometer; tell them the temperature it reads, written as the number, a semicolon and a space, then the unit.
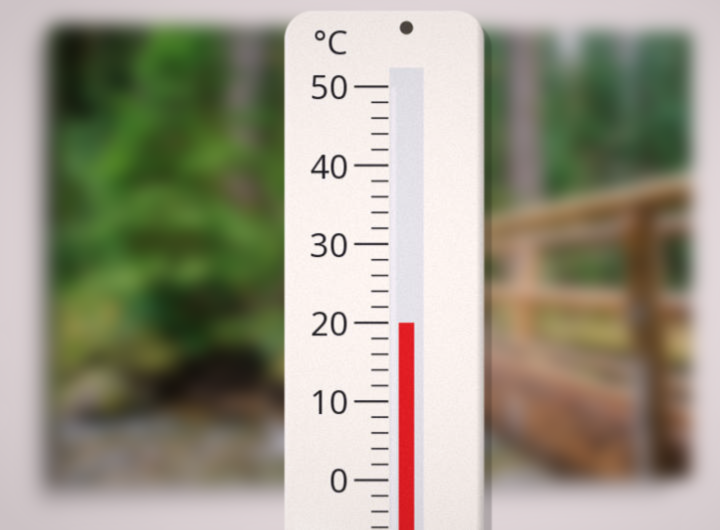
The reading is 20; °C
